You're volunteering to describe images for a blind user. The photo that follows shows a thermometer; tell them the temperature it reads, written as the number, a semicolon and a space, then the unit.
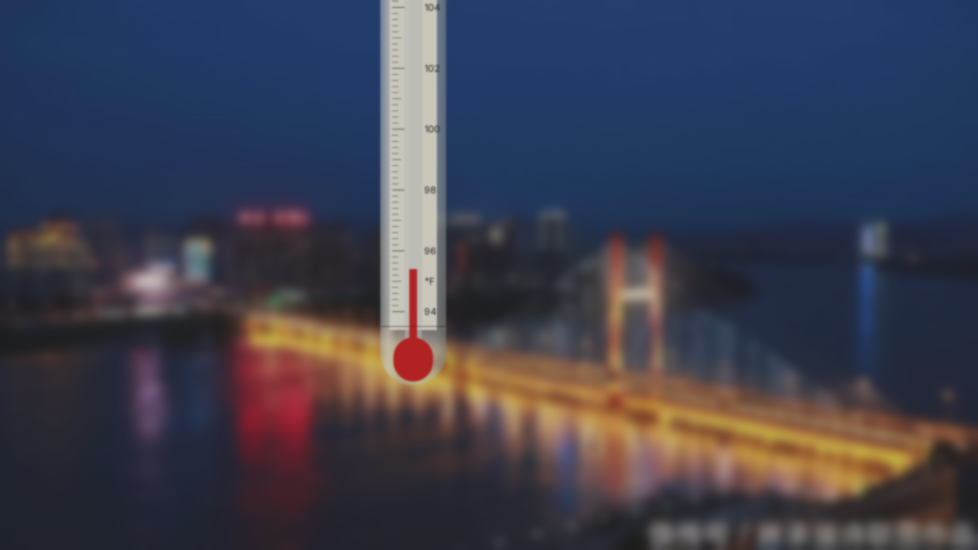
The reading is 95.4; °F
